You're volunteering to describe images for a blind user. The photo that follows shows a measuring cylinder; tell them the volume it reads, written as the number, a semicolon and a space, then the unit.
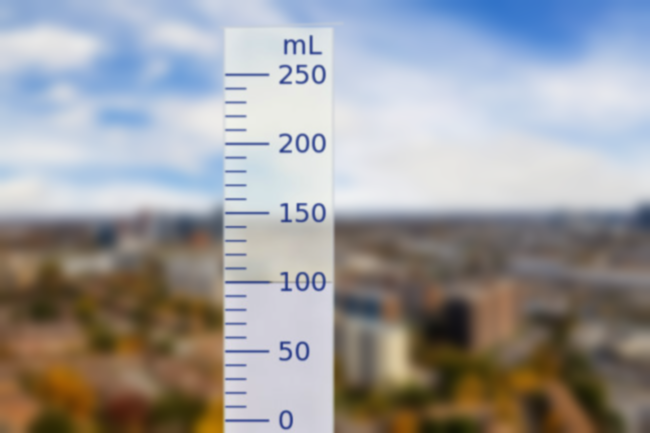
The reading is 100; mL
